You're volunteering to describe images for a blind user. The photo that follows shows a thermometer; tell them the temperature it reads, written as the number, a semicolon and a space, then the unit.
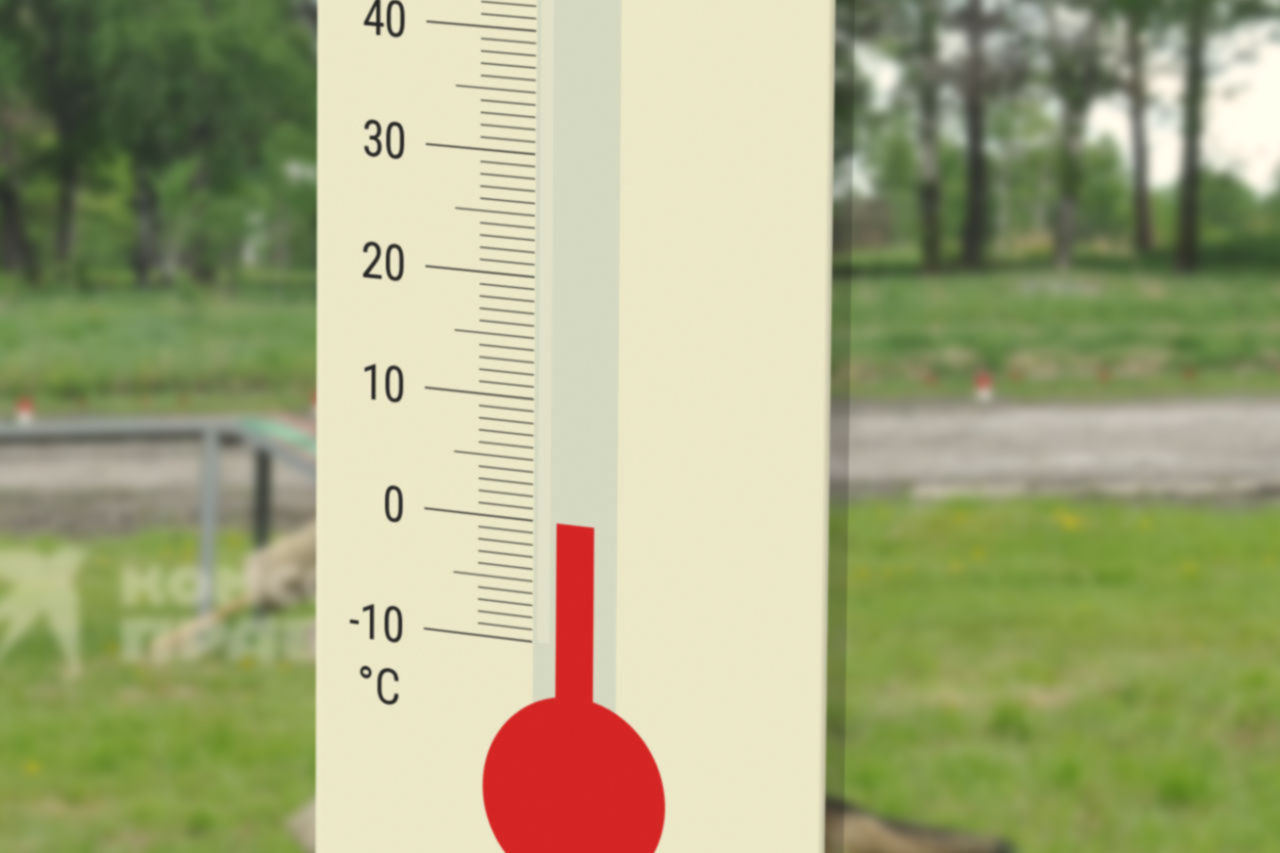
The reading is 0; °C
